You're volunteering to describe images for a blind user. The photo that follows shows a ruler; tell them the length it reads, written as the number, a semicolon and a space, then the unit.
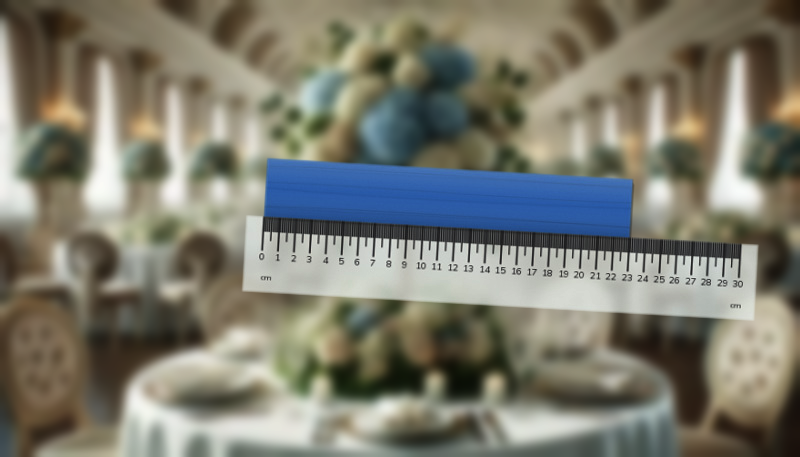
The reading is 23; cm
